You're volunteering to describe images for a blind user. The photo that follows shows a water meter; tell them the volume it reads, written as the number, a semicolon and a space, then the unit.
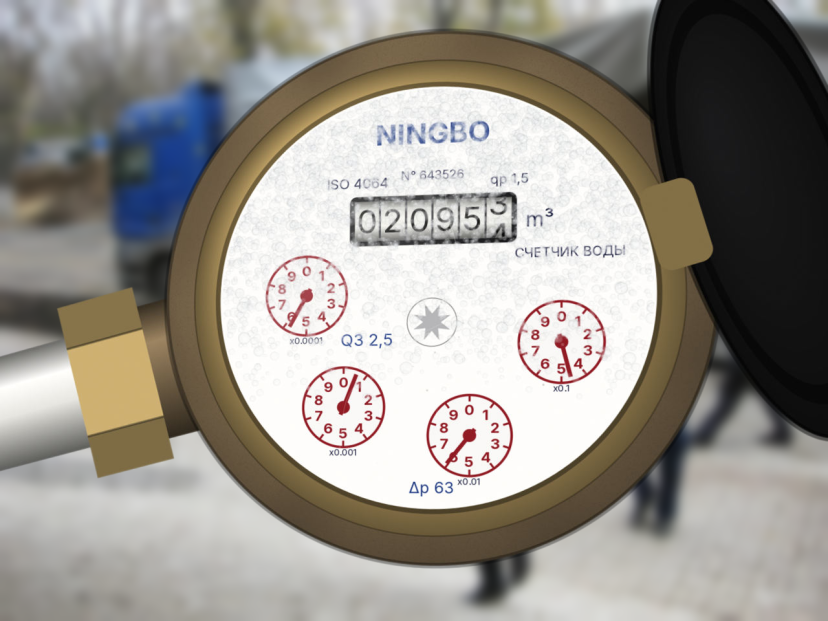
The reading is 20953.4605; m³
